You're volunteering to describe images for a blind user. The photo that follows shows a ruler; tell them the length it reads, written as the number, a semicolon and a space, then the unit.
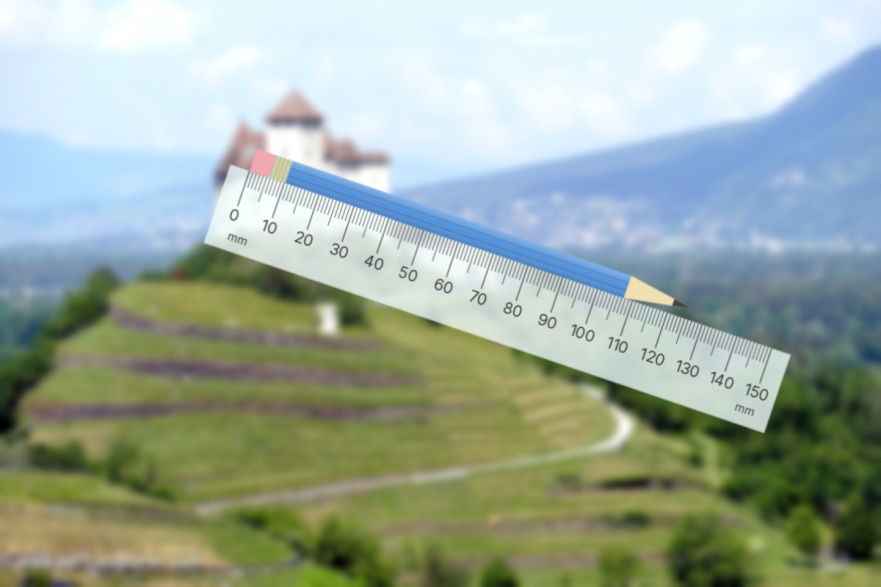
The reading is 125; mm
